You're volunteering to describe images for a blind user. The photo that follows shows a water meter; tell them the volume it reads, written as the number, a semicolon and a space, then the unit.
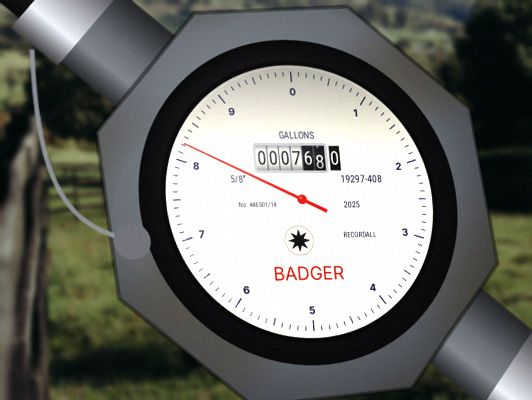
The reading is 7678.2; gal
